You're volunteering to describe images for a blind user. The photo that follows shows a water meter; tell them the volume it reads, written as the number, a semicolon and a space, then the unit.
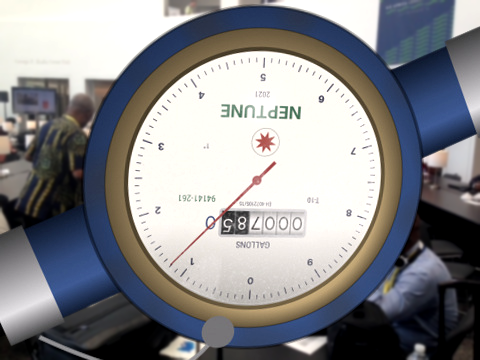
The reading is 7851.2; gal
